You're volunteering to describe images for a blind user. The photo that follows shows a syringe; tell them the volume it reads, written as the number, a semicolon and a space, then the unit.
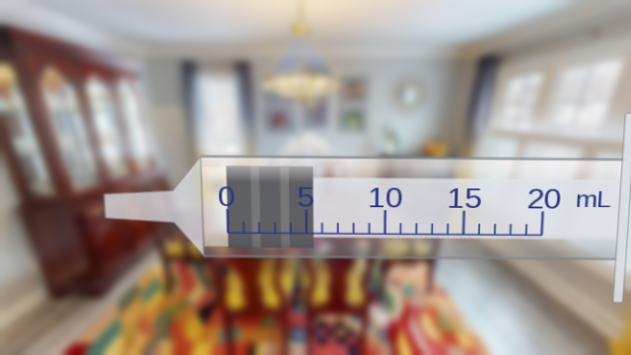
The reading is 0; mL
